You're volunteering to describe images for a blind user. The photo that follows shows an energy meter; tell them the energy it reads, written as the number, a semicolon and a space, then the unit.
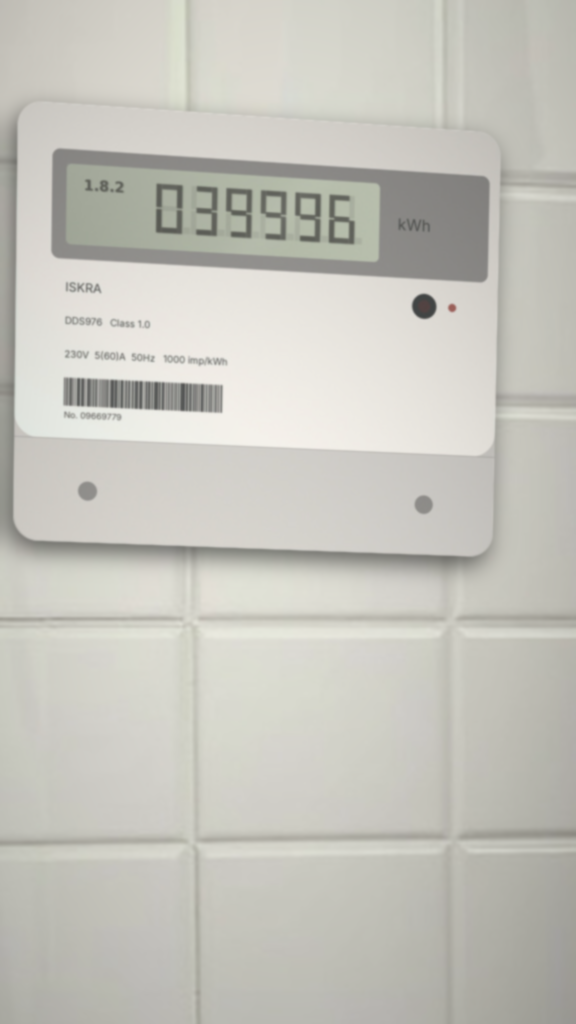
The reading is 39996; kWh
